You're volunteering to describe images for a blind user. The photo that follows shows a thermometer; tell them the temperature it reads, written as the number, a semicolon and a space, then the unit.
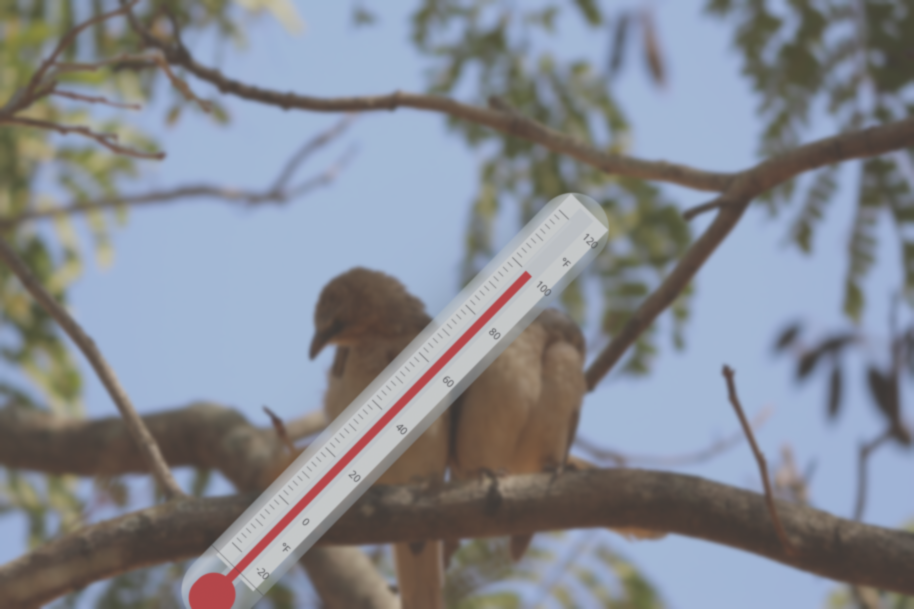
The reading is 100; °F
